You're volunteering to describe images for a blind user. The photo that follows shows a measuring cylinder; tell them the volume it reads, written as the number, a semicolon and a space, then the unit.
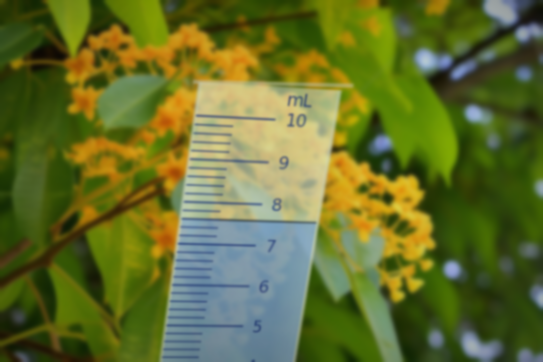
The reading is 7.6; mL
